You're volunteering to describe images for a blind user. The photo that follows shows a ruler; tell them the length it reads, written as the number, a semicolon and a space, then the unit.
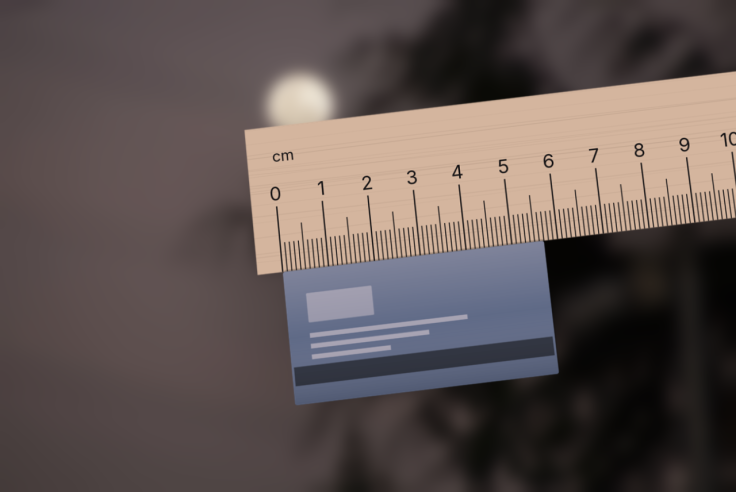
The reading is 5.7; cm
